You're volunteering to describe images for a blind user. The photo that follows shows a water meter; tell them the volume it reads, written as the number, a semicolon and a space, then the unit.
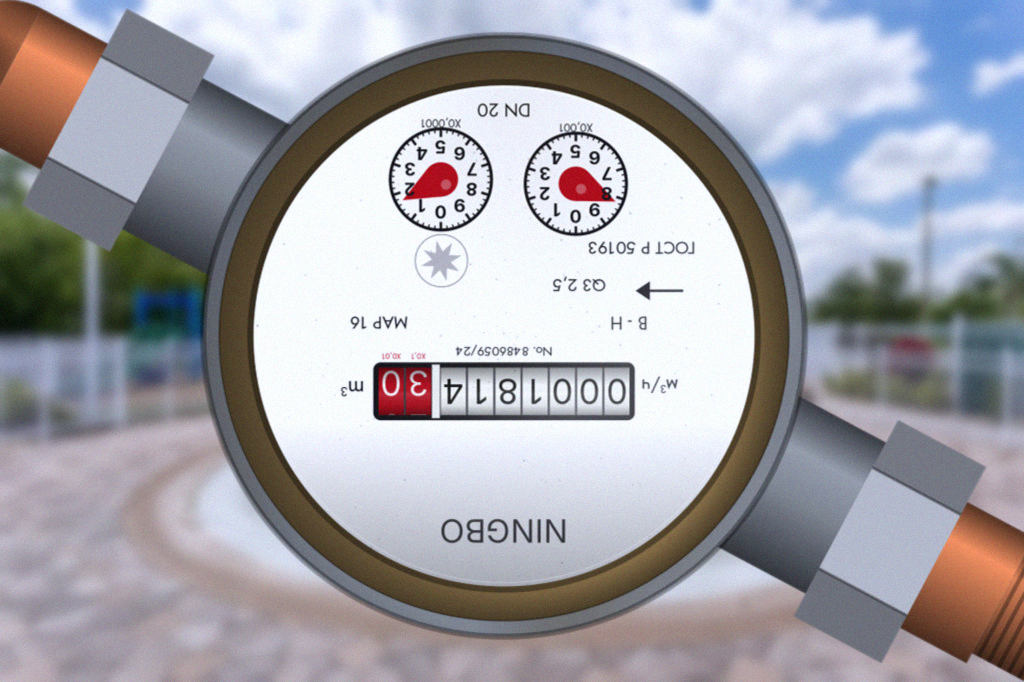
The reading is 1814.2981; m³
